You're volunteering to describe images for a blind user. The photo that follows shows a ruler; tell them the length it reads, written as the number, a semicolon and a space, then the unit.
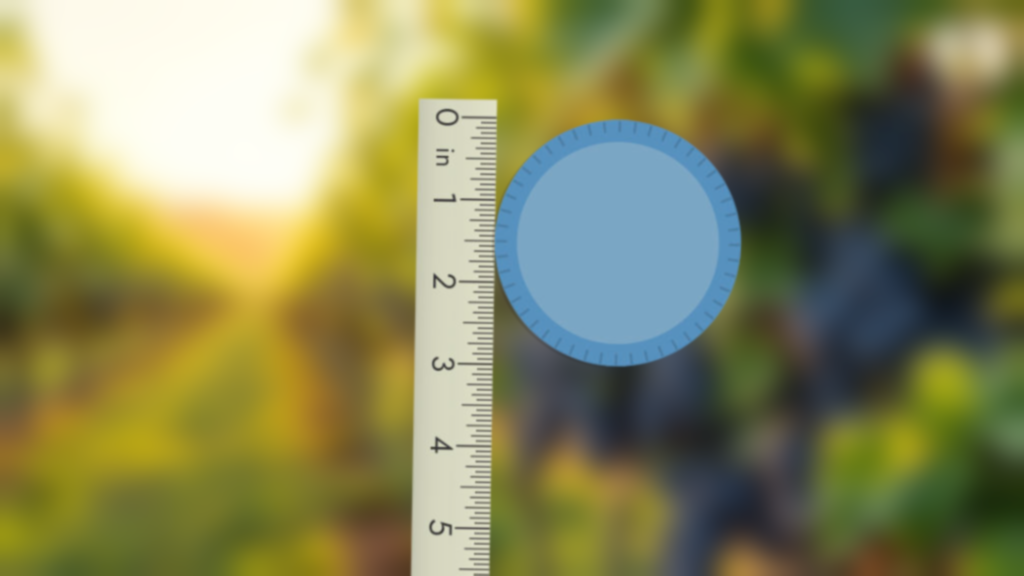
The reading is 3; in
